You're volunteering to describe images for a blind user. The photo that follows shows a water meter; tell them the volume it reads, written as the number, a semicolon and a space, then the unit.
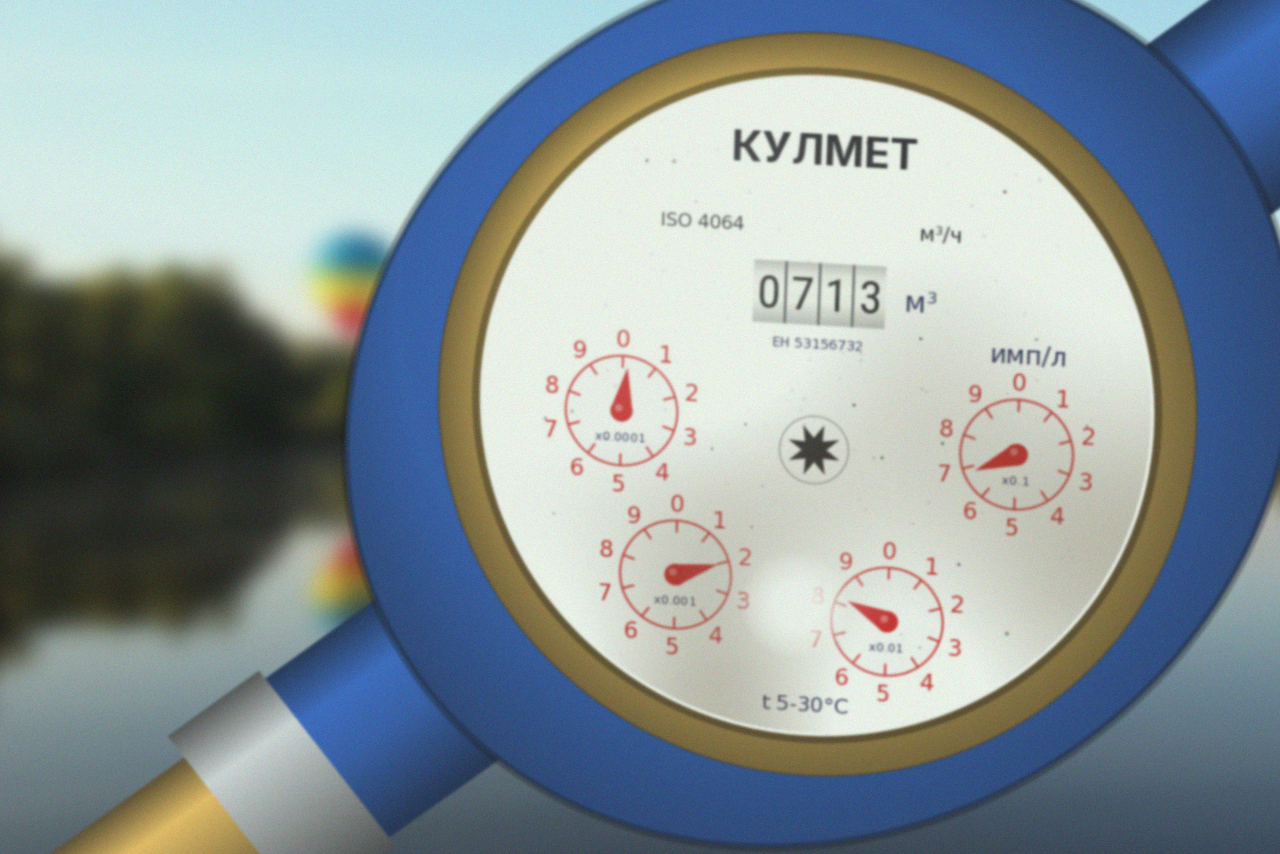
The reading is 713.6820; m³
